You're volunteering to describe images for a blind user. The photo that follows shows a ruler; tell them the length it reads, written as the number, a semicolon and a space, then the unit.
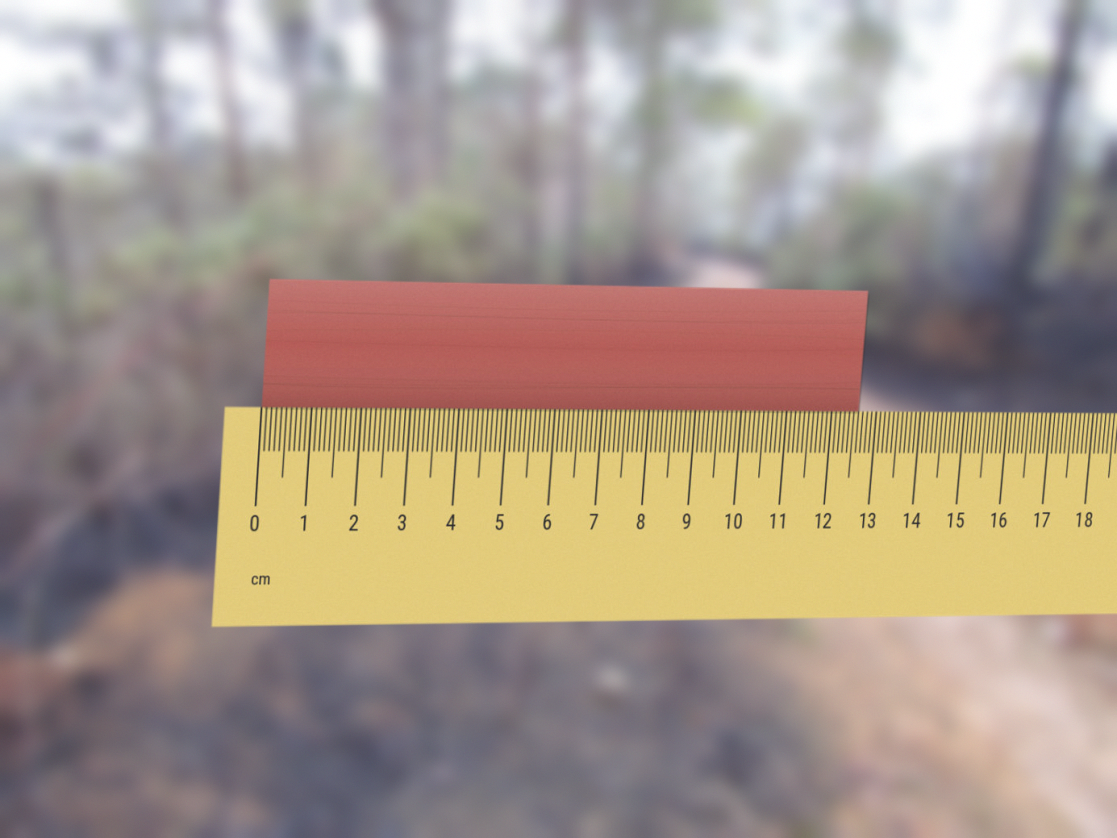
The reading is 12.6; cm
